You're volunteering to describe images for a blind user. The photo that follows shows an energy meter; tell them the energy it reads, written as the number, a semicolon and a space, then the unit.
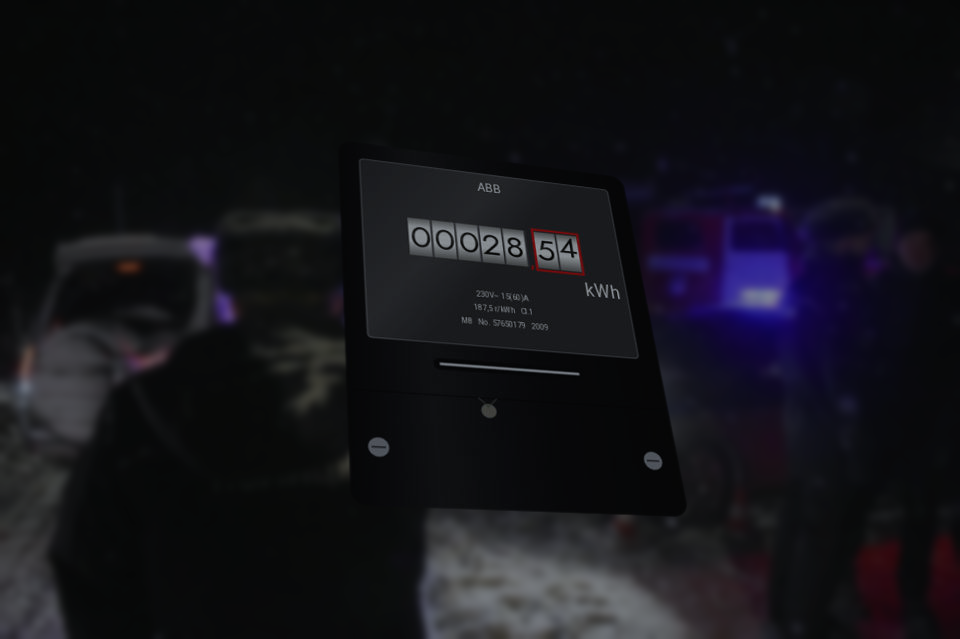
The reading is 28.54; kWh
